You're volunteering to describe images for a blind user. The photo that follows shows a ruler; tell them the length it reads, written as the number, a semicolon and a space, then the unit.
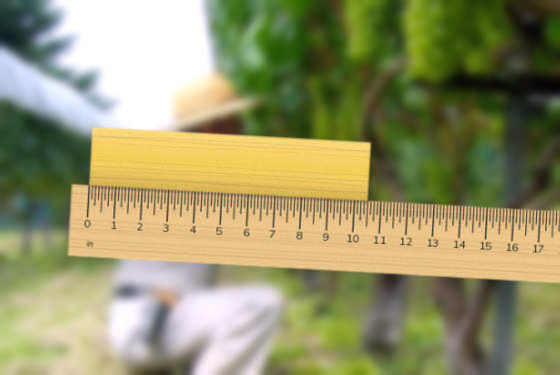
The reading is 10.5; in
